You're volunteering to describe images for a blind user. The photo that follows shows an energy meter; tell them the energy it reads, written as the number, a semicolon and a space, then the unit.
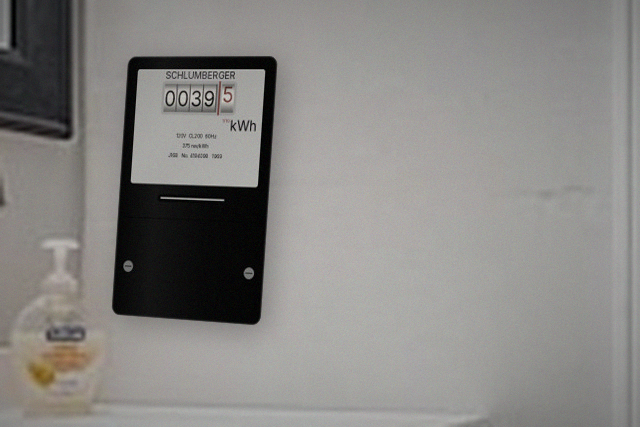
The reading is 39.5; kWh
